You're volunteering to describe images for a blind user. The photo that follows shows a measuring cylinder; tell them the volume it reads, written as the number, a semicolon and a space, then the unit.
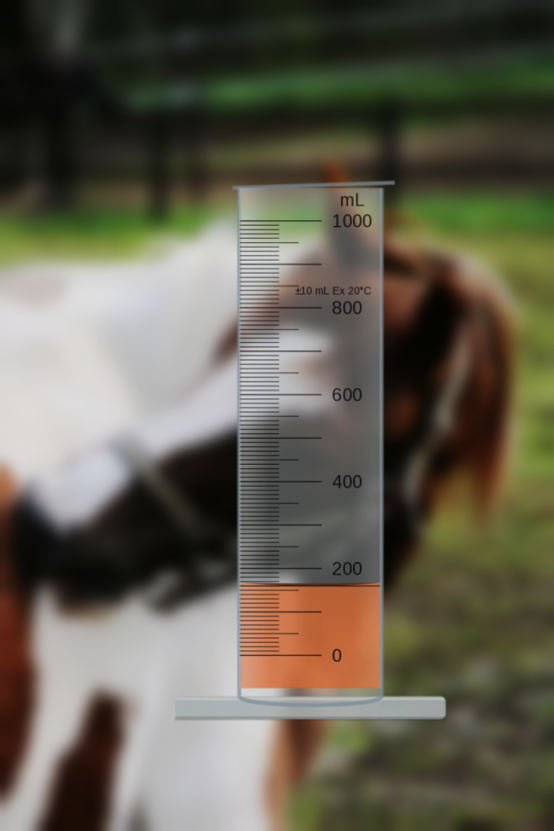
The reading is 160; mL
